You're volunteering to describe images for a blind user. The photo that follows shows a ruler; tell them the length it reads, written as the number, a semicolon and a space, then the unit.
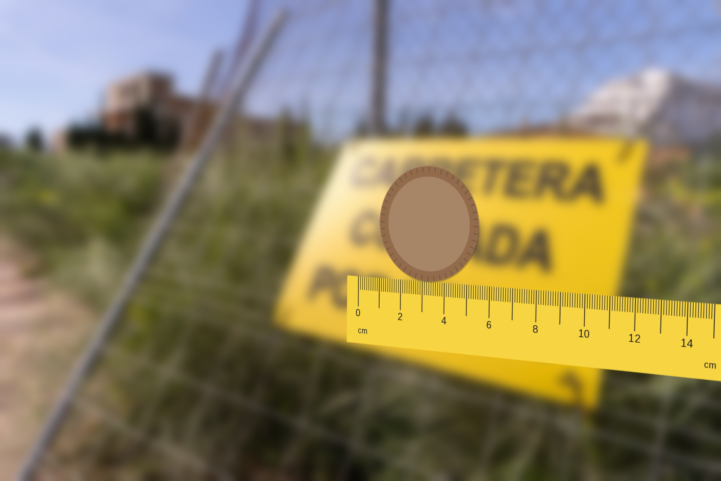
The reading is 4.5; cm
